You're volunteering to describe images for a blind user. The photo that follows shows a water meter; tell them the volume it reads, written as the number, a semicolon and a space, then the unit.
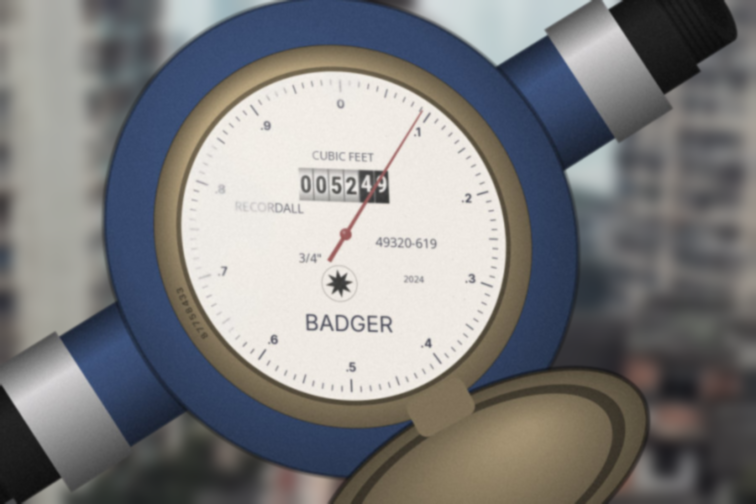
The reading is 5249.09; ft³
